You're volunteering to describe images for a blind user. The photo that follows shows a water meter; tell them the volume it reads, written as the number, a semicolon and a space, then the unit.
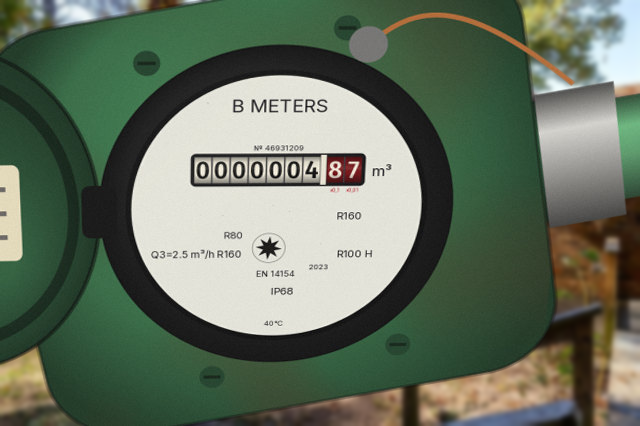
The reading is 4.87; m³
